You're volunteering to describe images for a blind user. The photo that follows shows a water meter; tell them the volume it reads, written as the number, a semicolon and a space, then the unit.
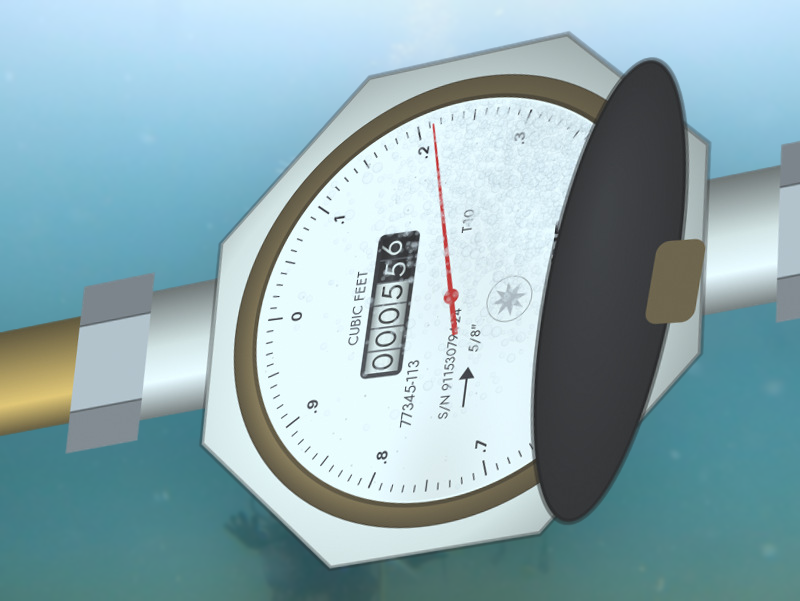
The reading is 556.21; ft³
